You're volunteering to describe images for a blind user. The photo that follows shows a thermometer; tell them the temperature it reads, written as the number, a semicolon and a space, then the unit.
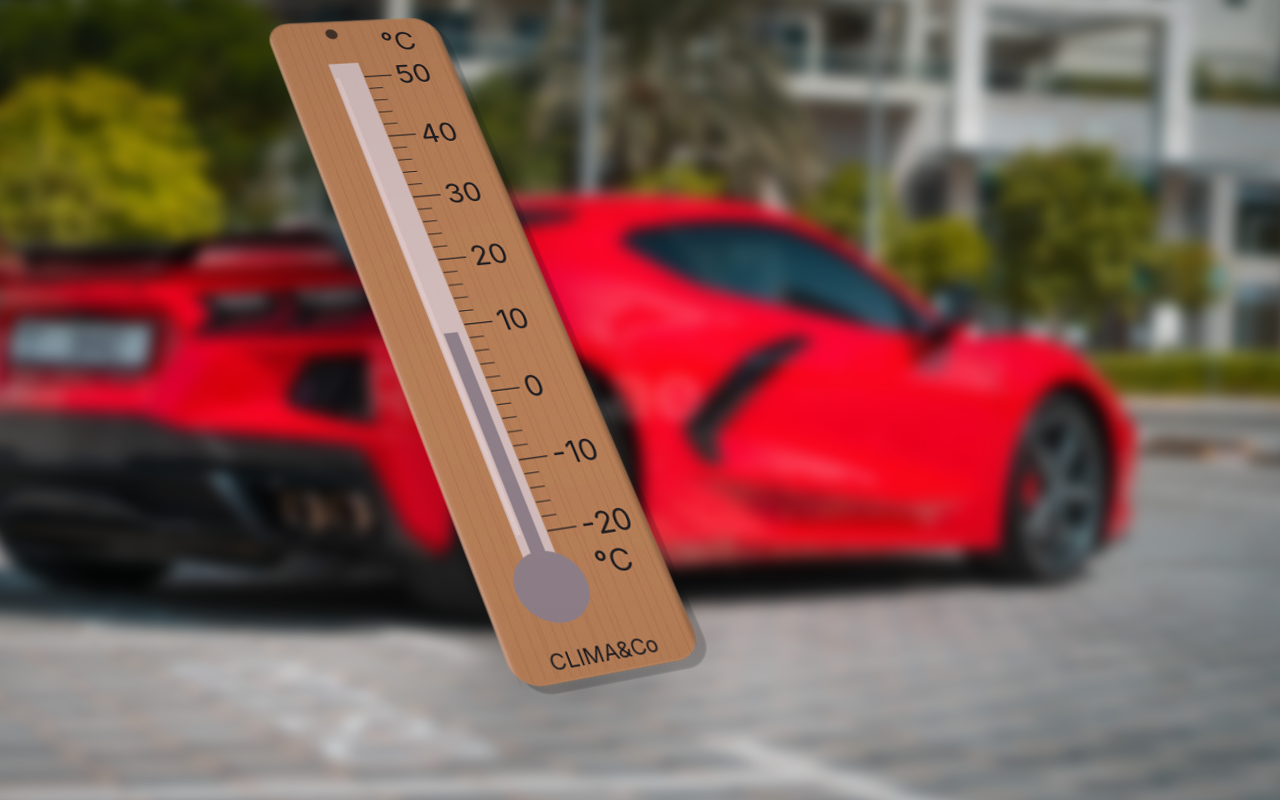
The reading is 9; °C
